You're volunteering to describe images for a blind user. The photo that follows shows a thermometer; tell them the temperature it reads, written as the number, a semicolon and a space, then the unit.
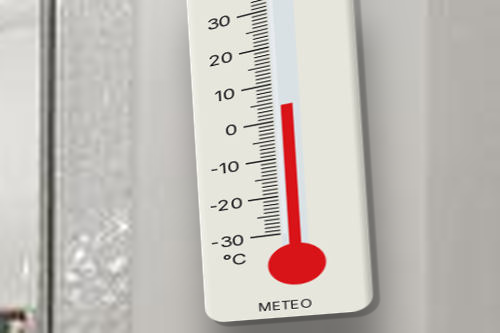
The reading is 4; °C
